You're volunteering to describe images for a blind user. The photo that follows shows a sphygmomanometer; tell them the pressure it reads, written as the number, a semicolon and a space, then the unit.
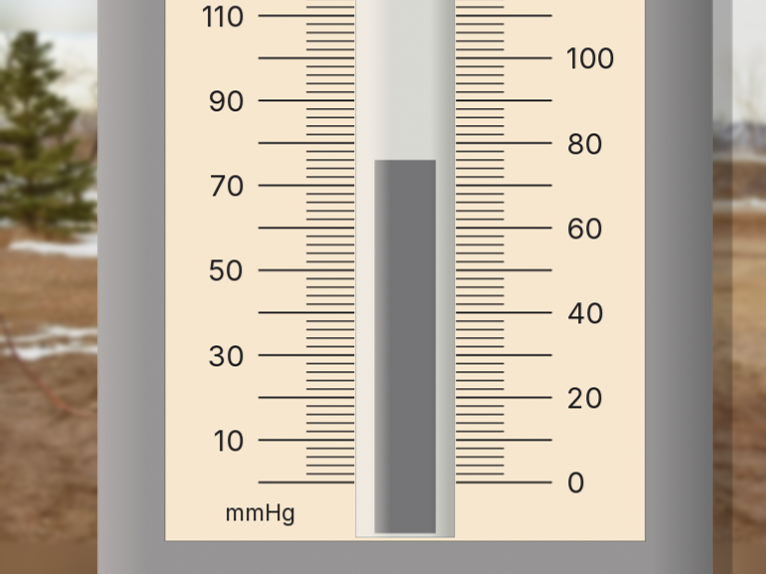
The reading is 76; mmHg
